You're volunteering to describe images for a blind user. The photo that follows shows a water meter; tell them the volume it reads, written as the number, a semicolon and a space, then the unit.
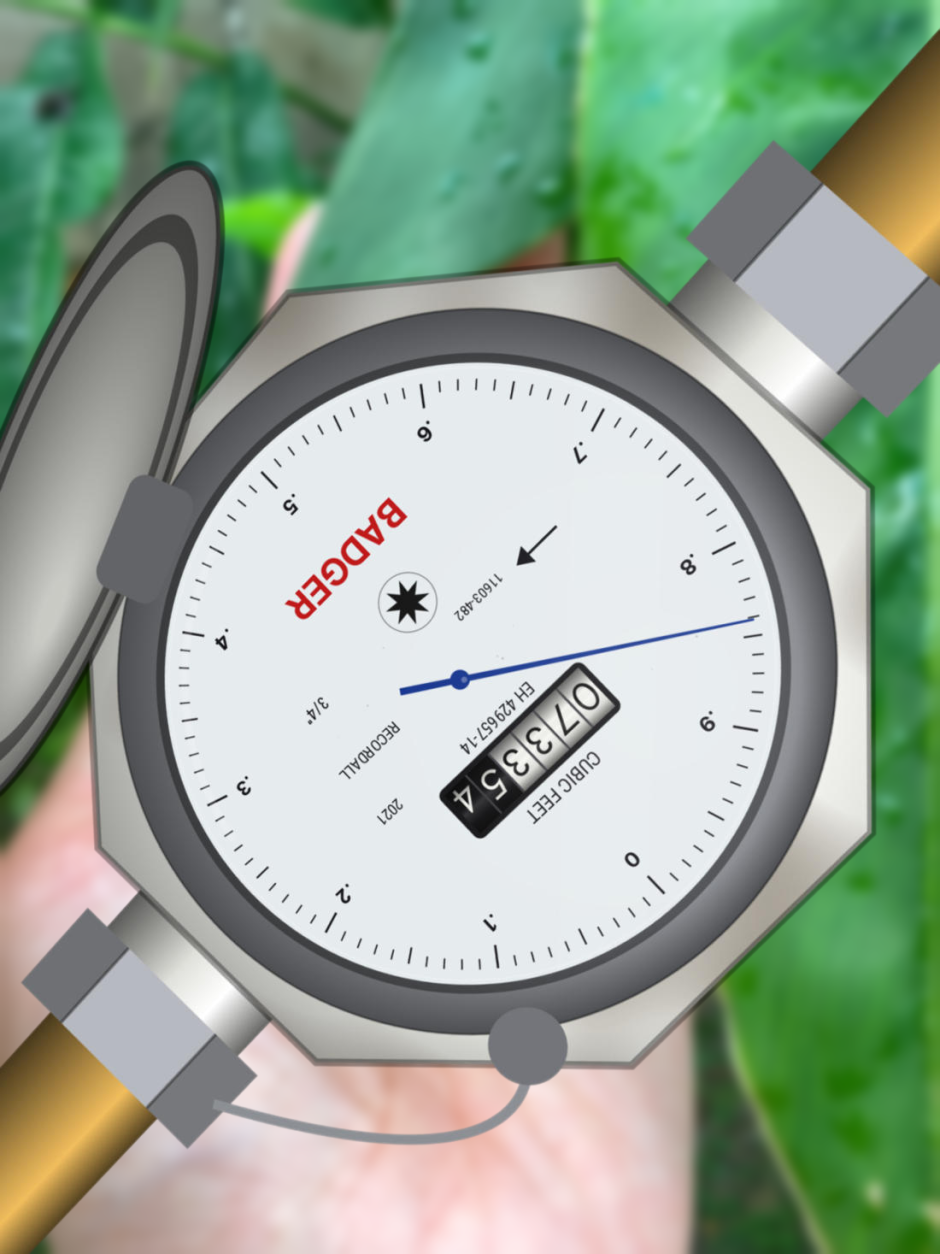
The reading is 73353.84; ft³
